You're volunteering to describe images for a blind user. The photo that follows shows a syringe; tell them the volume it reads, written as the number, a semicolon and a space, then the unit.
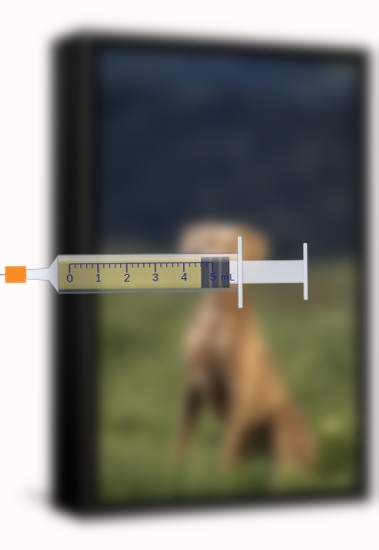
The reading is 4.6; mL
